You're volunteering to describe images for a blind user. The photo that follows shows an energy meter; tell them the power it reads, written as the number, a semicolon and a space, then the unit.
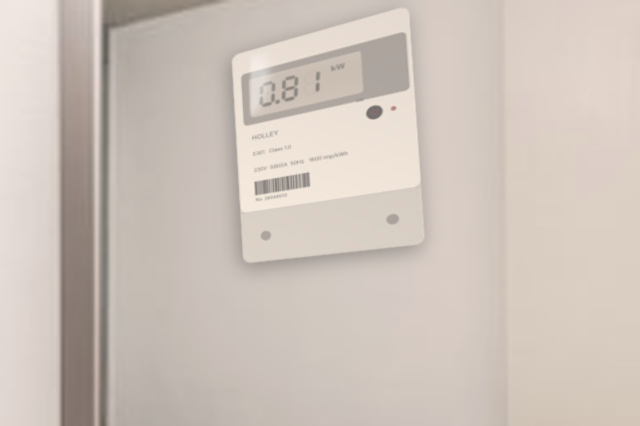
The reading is 0.81; kW
